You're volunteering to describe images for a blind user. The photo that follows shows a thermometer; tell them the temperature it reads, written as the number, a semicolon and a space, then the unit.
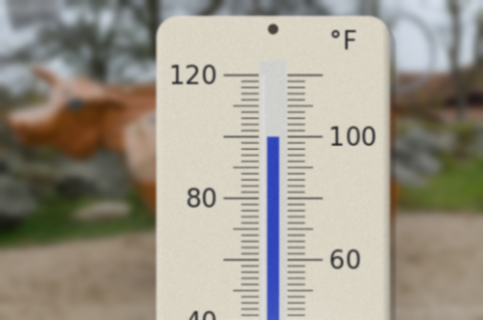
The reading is 100; °F
